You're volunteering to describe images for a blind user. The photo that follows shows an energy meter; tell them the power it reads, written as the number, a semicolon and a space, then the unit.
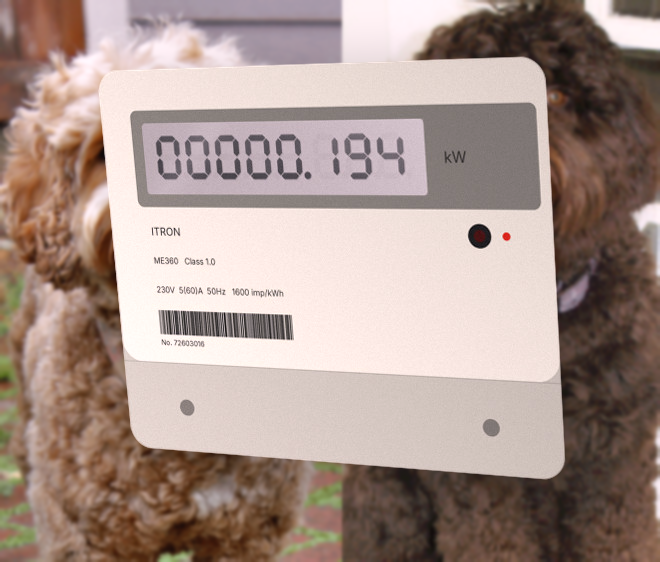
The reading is 0.194; kW
